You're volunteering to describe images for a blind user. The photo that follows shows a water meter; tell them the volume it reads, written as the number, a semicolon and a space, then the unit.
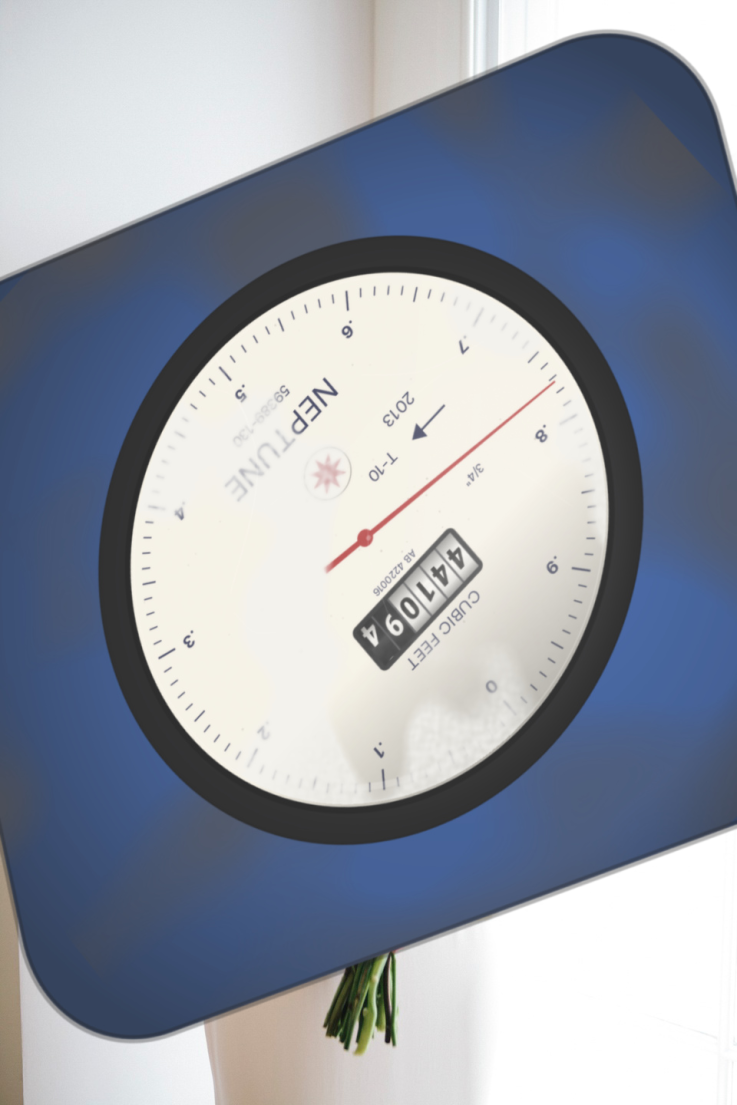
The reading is 441093.77; ft³
